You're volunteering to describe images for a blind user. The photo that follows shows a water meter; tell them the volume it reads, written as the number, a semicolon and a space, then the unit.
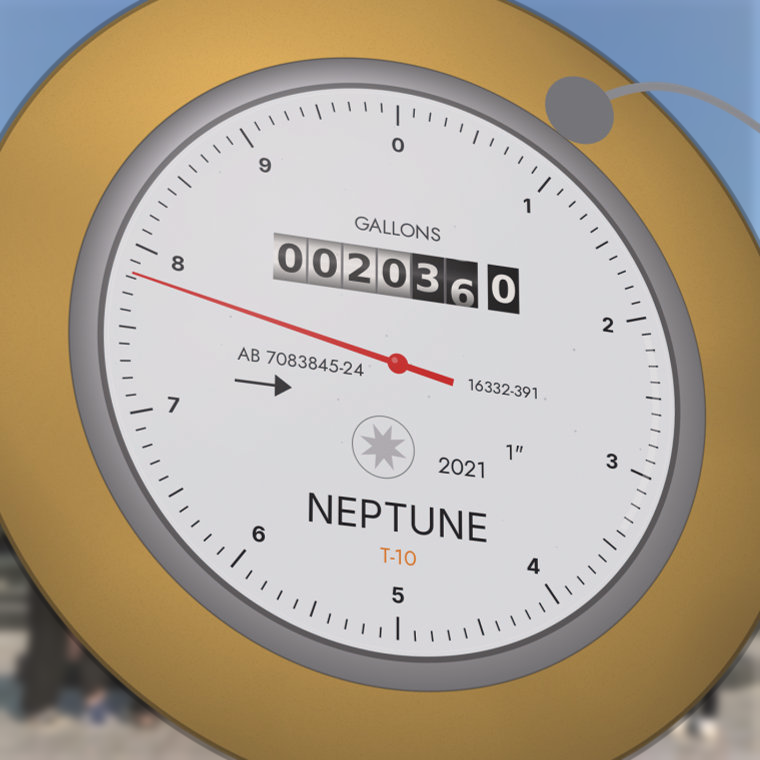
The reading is 20357.8; gal
